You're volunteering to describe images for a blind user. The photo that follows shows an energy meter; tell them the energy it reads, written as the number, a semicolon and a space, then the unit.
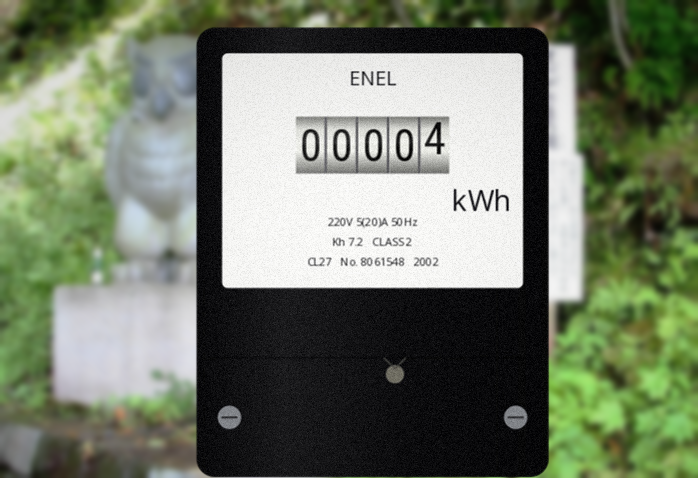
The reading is 4; kWh
